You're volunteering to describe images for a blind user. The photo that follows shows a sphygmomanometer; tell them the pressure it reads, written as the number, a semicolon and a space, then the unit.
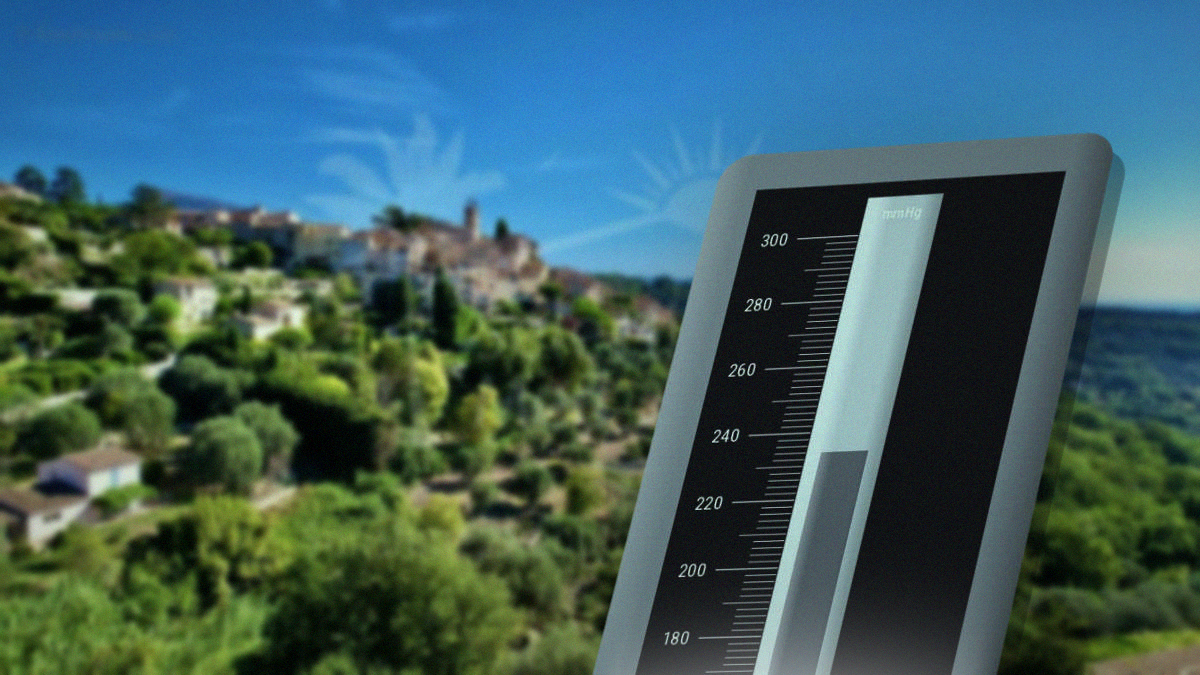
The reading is 234; mmHg
